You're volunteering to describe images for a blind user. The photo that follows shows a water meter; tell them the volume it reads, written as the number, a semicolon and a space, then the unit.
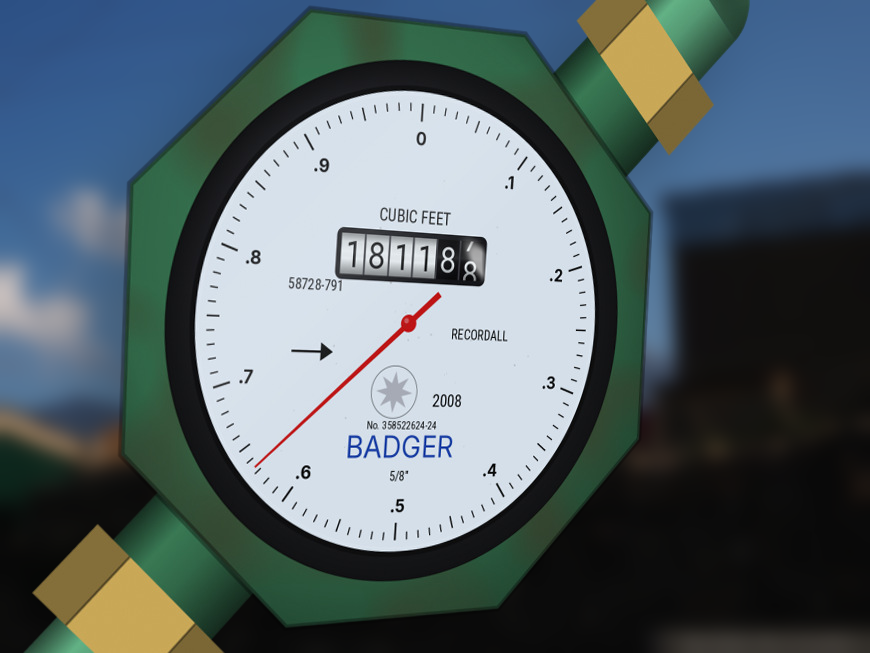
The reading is 181187.63; ft³
